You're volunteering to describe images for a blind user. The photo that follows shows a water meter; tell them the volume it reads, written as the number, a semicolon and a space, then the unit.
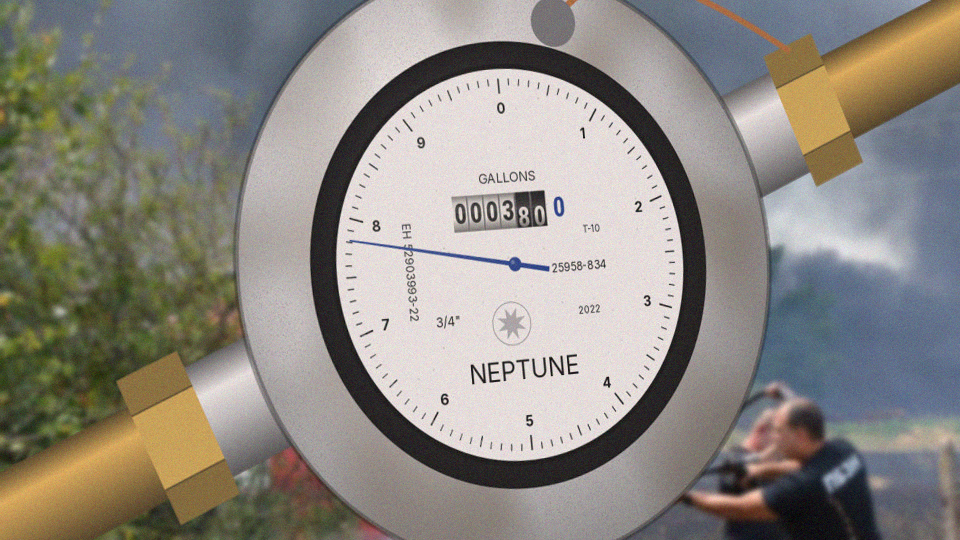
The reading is 3797.8; gal
